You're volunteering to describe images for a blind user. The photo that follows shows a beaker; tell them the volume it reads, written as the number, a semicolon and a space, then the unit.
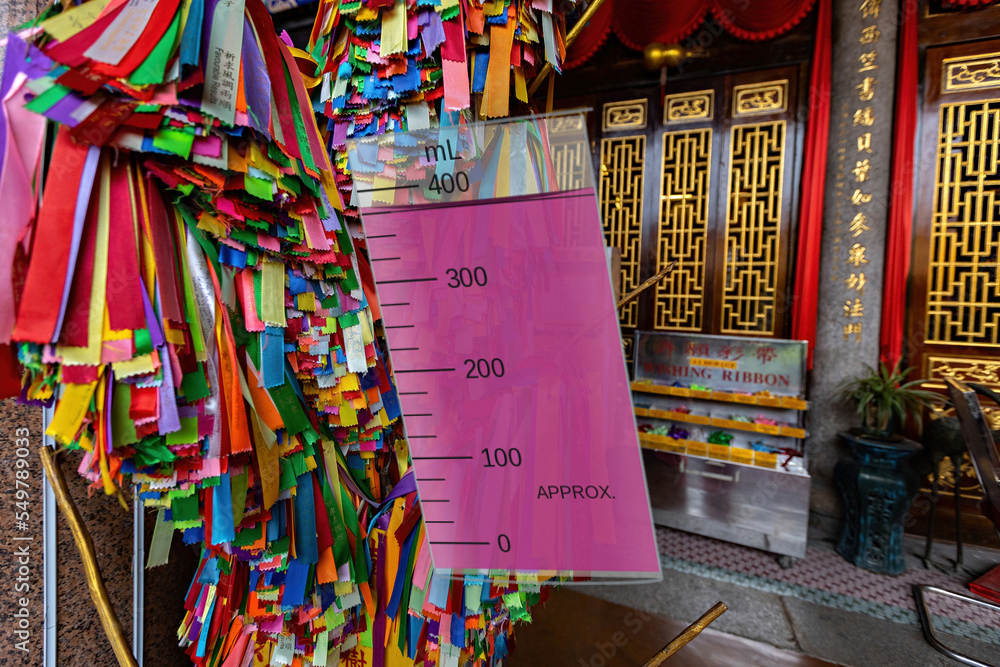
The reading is 375; mL
